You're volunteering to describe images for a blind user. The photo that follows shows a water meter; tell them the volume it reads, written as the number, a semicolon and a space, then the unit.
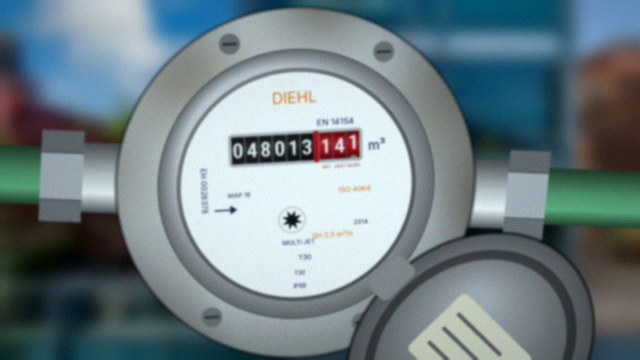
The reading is 48013.141; m³
